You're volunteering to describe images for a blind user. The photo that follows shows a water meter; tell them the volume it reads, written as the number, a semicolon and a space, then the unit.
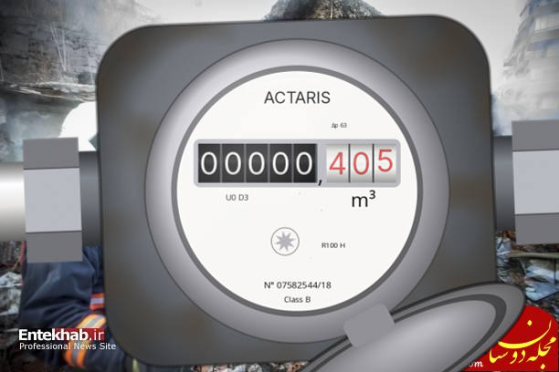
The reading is 0.405; m³
